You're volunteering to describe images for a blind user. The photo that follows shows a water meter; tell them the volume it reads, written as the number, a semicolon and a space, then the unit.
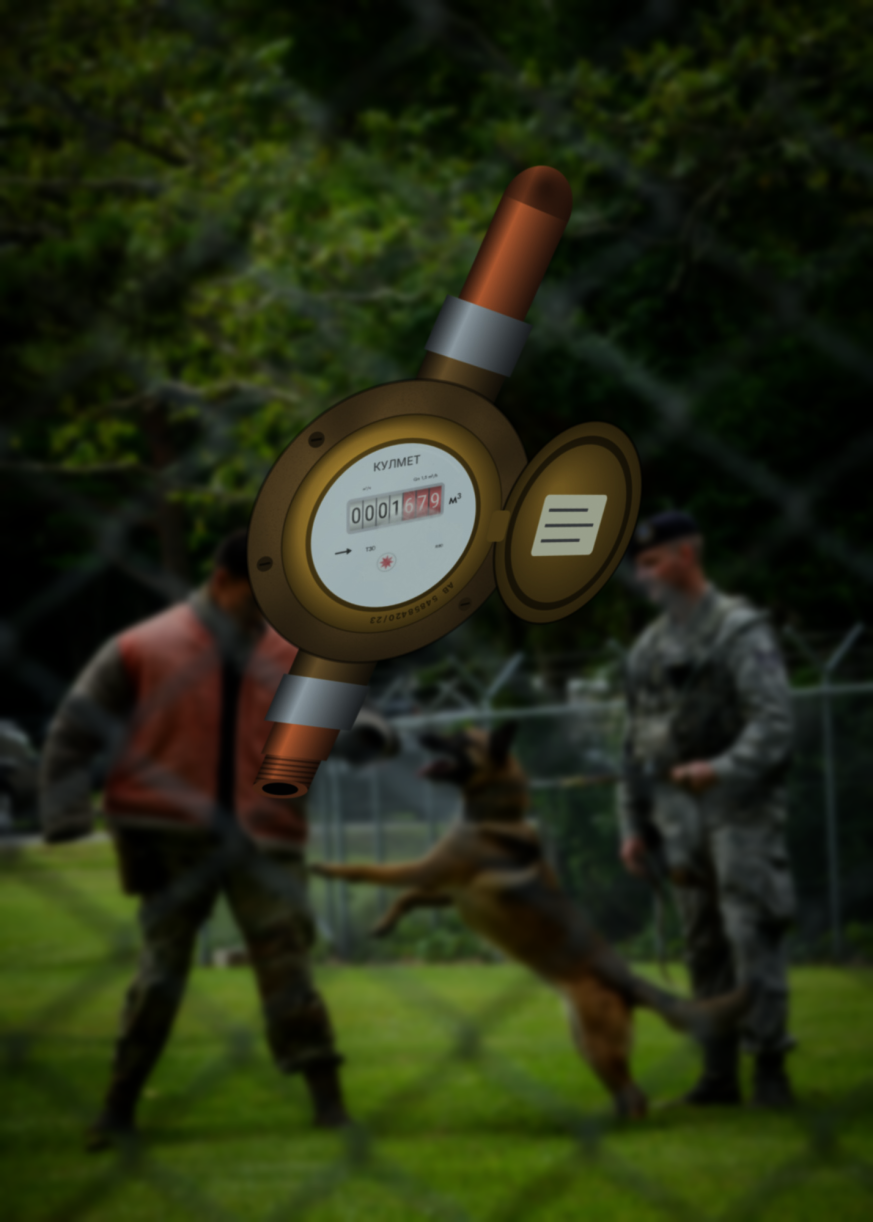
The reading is 1.679; m³
